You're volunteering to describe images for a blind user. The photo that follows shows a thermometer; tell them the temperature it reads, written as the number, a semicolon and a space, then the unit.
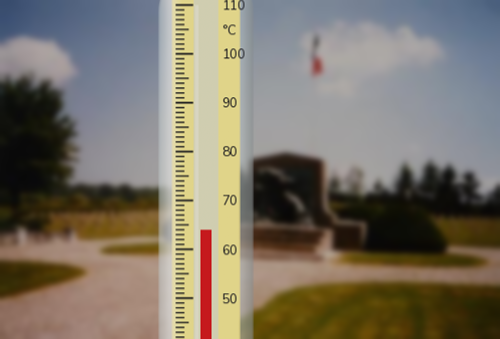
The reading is 64; °C
